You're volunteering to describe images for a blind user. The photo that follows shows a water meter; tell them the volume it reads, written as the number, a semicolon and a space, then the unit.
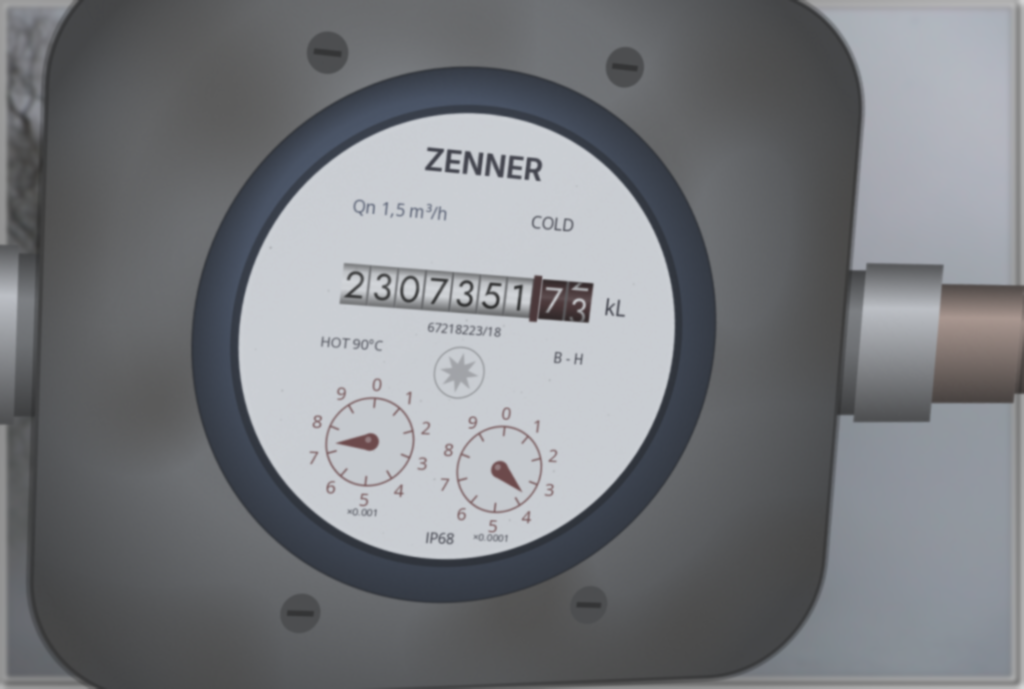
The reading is 2307351.7273; kL
